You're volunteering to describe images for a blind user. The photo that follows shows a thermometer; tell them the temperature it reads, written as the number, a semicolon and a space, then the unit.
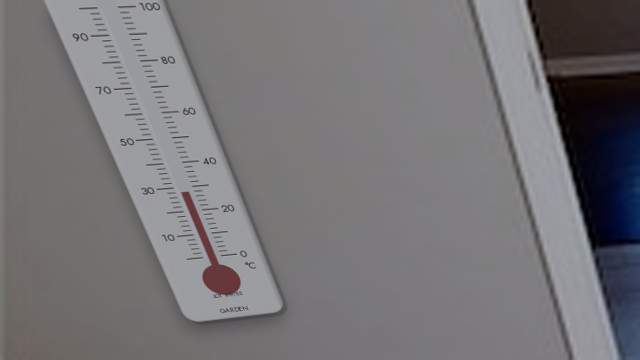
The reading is 28; °C
